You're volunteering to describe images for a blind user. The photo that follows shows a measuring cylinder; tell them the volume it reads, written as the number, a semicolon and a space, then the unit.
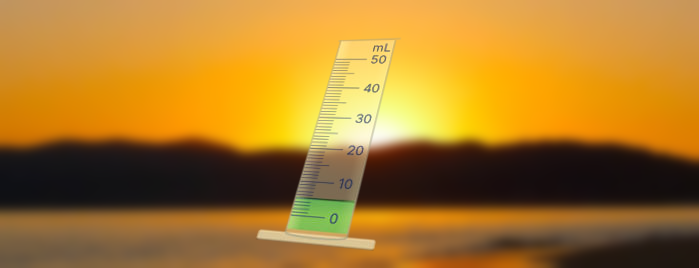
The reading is 5; mL
